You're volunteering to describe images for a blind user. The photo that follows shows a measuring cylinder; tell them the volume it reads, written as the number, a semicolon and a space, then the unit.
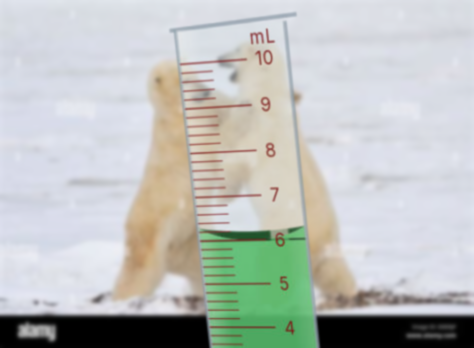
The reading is 6; mL
